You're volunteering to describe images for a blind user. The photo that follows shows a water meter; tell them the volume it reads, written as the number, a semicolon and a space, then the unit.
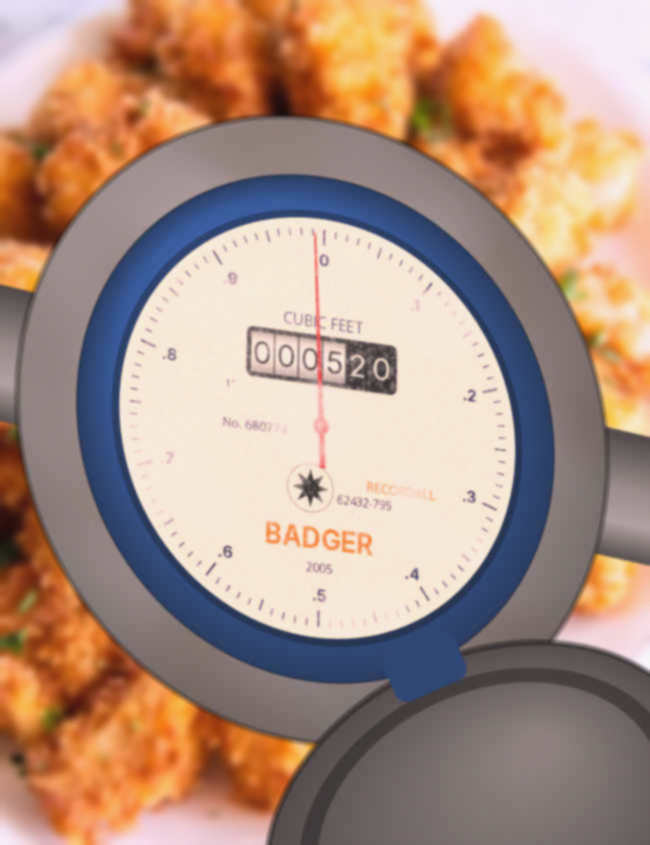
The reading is 519.99; ft³
